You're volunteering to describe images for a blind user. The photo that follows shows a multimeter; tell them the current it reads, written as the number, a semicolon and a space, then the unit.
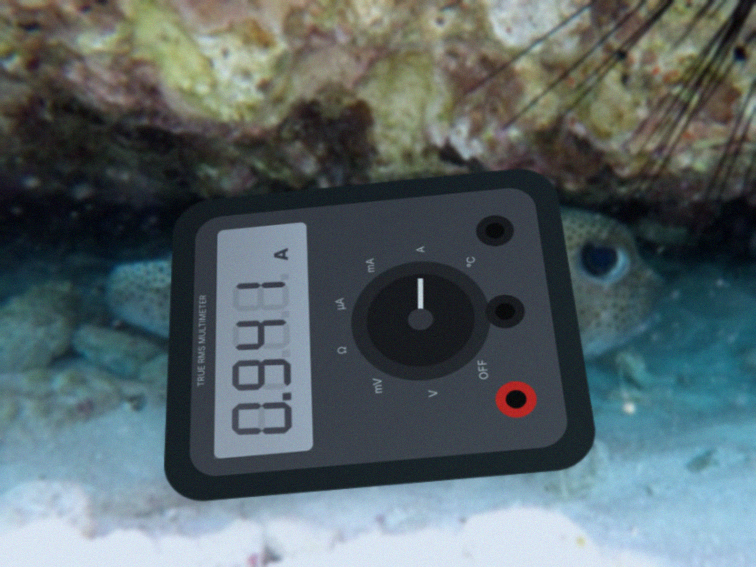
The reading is 0.941; A
